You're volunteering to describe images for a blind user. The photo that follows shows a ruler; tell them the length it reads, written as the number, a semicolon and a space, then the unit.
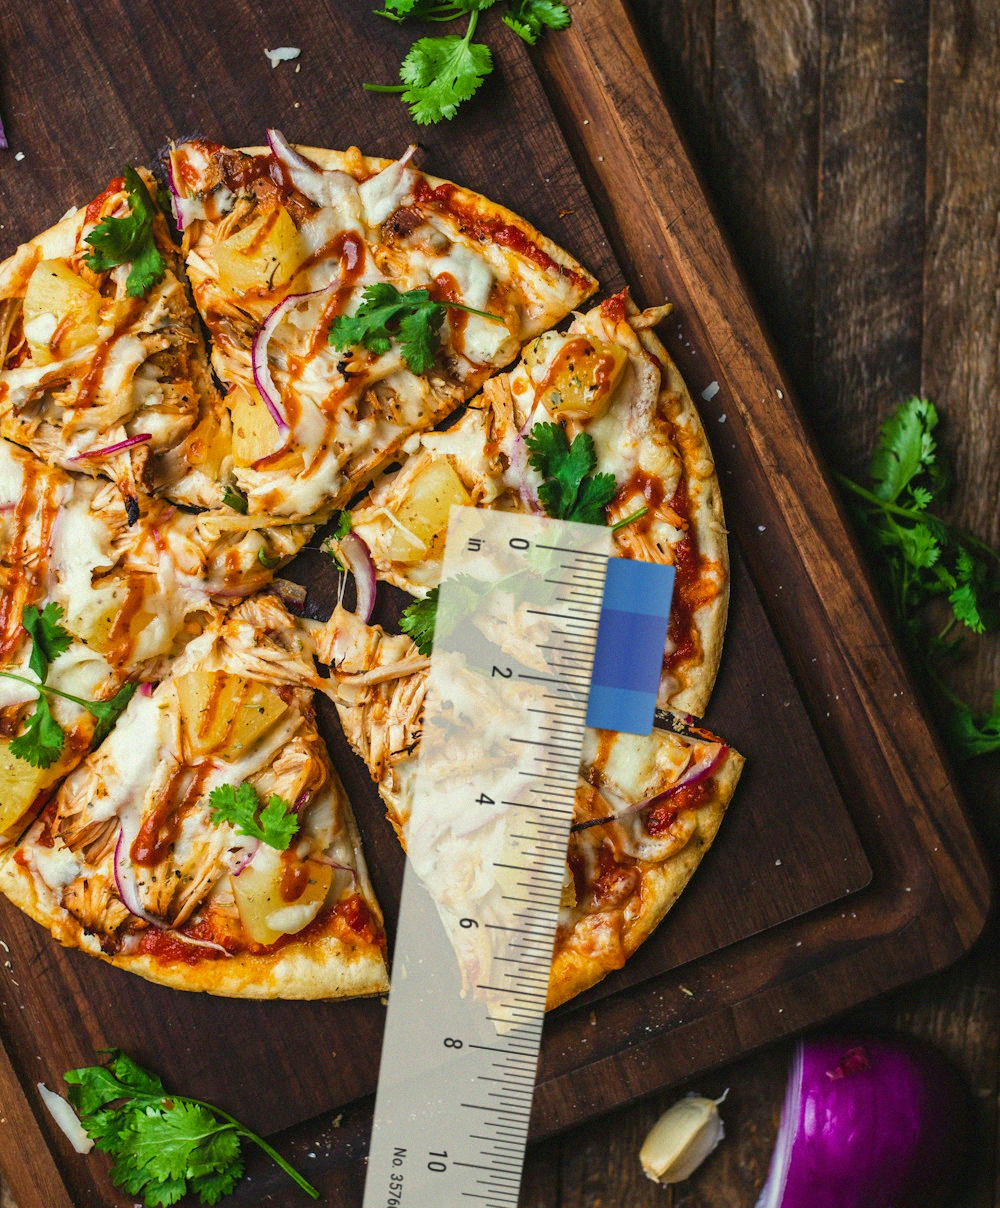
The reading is 2.625; in
